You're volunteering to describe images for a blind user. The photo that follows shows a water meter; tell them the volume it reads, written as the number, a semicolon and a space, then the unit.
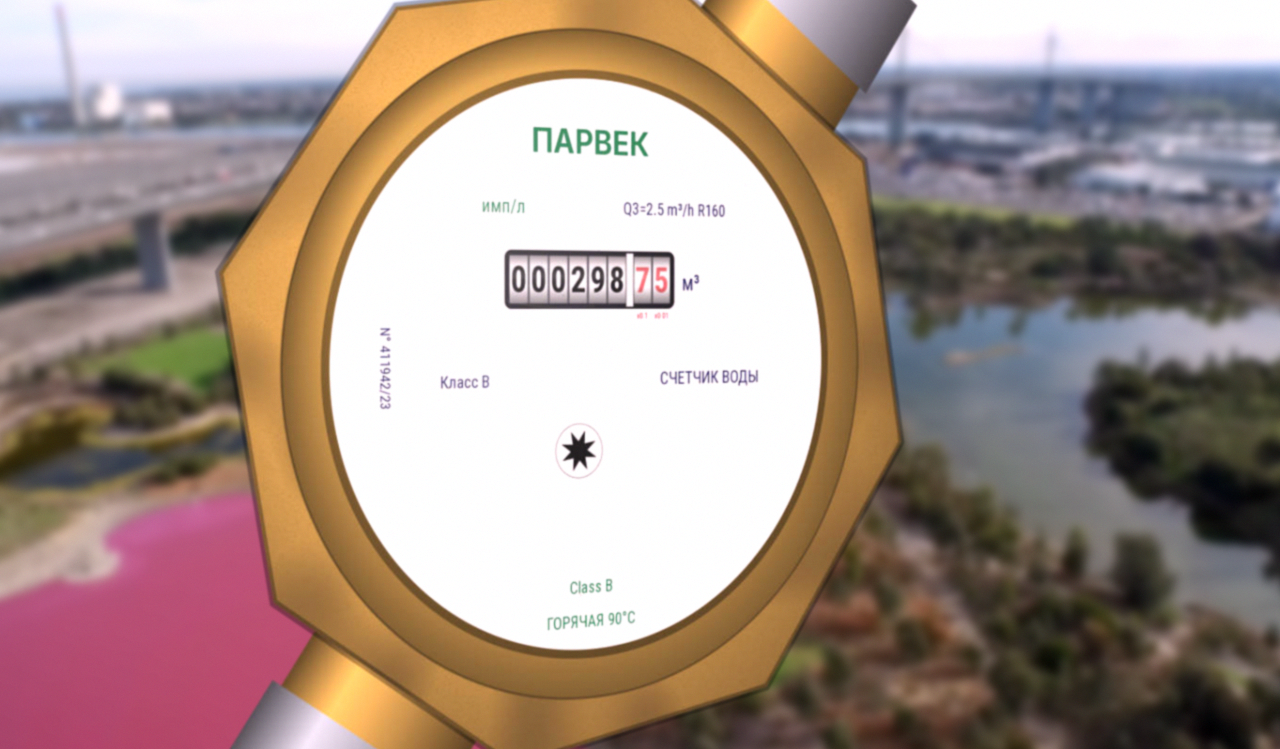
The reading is 298.75; m³
